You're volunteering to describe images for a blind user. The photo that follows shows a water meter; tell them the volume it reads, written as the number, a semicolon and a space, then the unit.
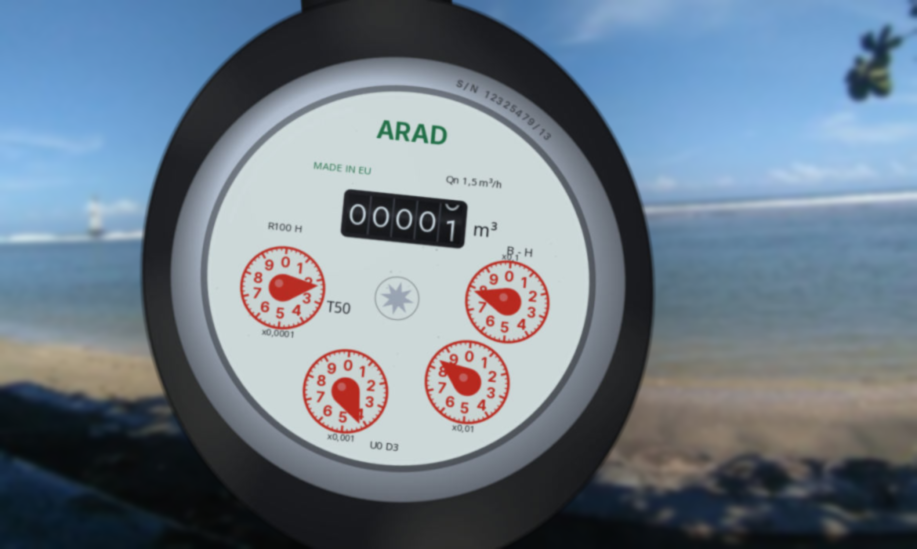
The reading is 0.7842; m³
